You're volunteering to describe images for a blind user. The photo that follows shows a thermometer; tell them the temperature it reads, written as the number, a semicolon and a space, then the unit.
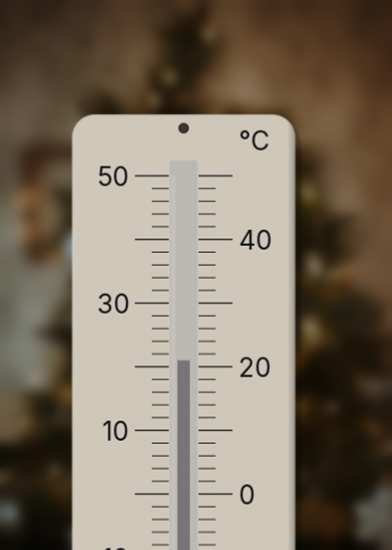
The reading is 21; °C
